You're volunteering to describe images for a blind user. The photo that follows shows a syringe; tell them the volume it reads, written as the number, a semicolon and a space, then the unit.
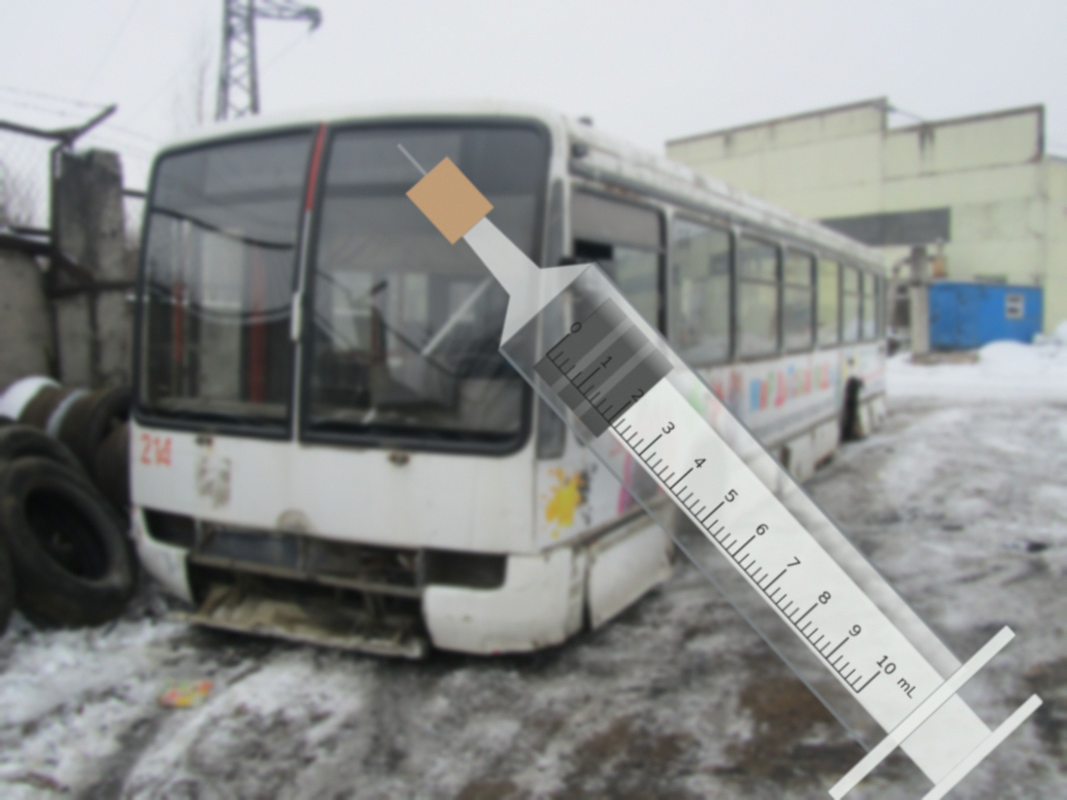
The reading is 0; mL
